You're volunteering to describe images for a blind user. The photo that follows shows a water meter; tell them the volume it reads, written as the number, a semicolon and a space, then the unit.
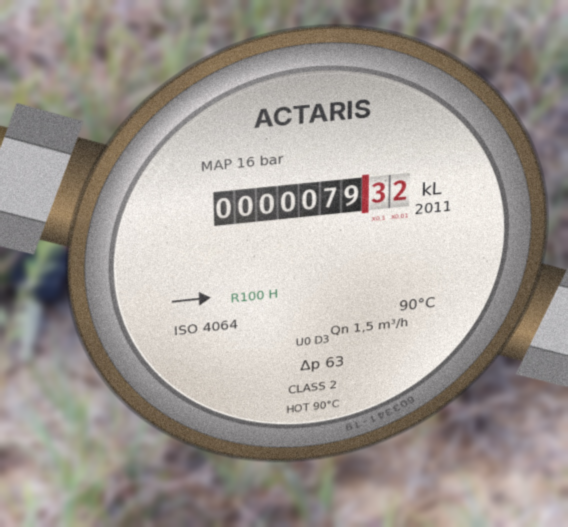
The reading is 79.32; kL
